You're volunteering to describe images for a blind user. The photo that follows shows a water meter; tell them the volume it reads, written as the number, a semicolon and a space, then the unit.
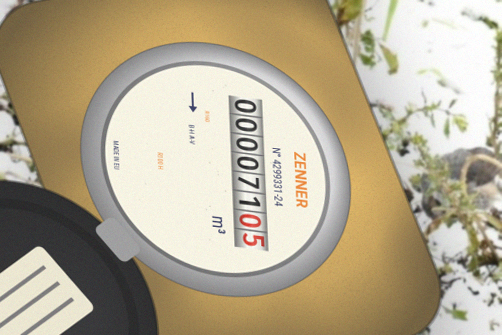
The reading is 71.05; m³
